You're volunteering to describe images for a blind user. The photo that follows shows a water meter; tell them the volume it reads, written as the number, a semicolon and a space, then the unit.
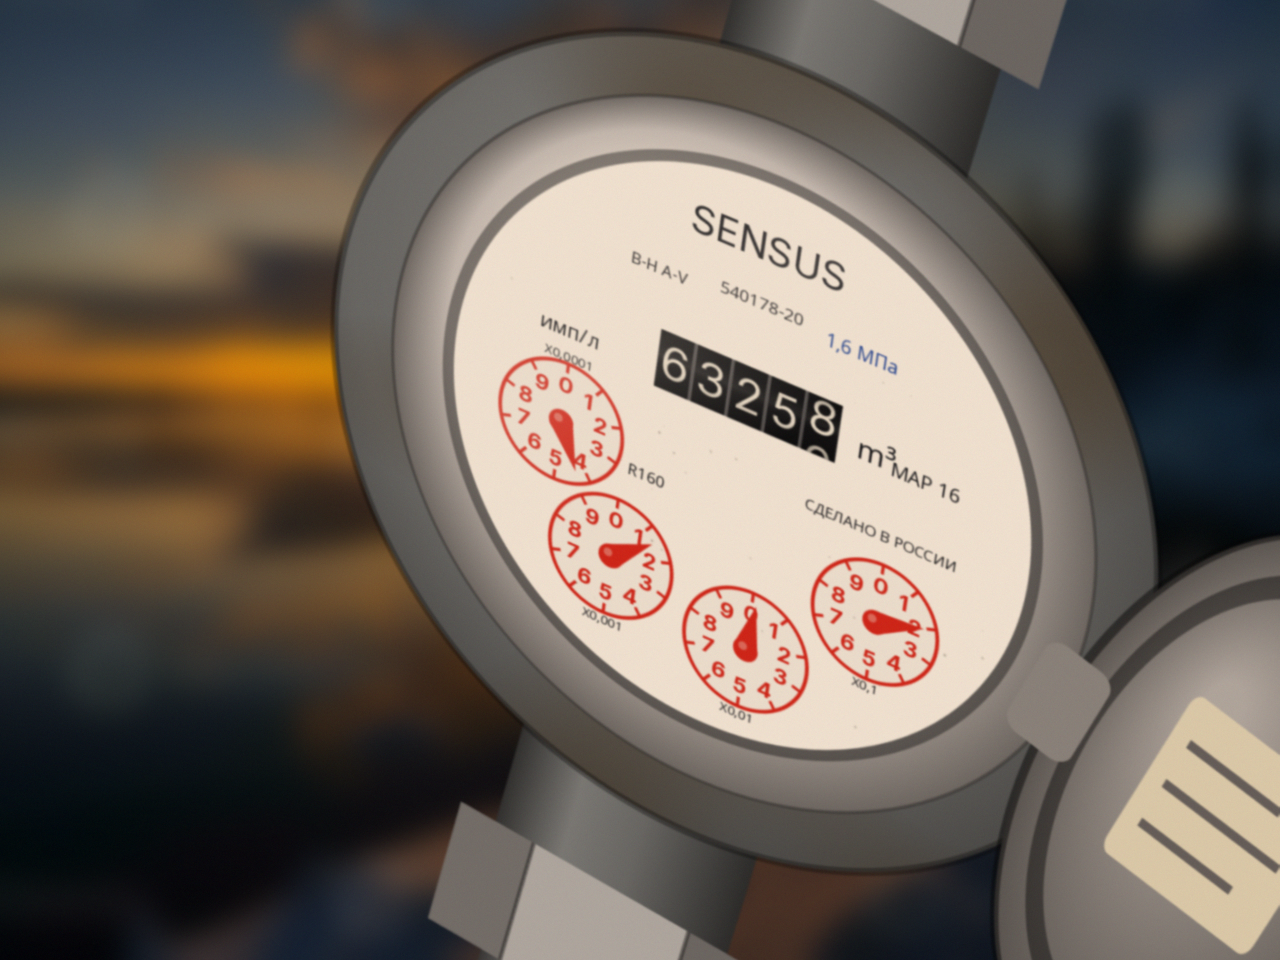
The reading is 63258.2014; m³
